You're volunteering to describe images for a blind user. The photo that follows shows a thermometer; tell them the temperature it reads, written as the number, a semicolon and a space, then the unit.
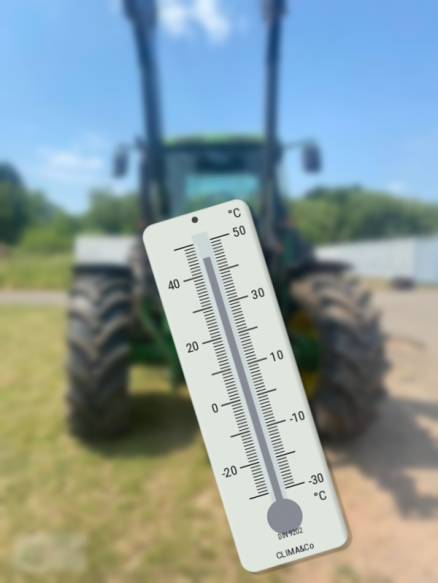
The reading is 45; °C
